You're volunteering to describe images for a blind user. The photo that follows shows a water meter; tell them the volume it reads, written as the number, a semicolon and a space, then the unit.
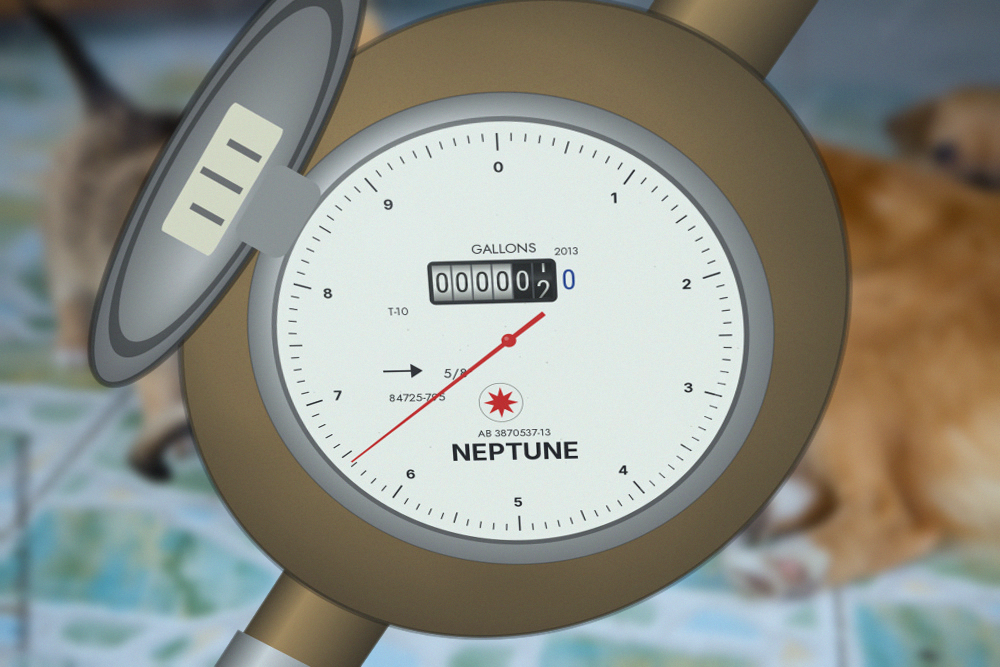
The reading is 16.4; gal
